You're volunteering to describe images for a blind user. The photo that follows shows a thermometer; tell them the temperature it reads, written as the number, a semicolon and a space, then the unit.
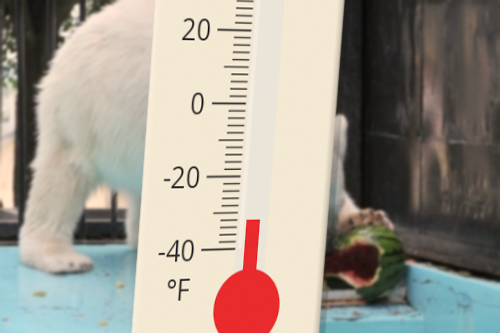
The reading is -32; °F
